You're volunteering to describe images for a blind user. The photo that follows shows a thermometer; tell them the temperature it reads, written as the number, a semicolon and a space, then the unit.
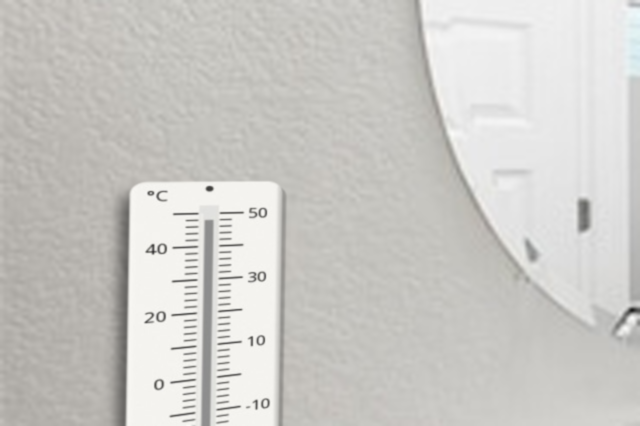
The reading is 48; °C
